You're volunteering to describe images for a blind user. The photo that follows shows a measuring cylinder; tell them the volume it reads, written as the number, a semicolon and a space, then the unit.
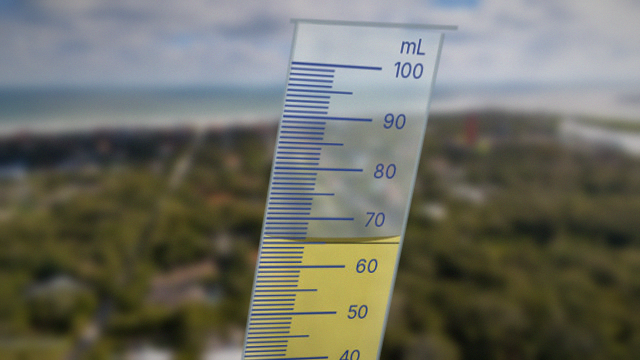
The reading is 65; mL
